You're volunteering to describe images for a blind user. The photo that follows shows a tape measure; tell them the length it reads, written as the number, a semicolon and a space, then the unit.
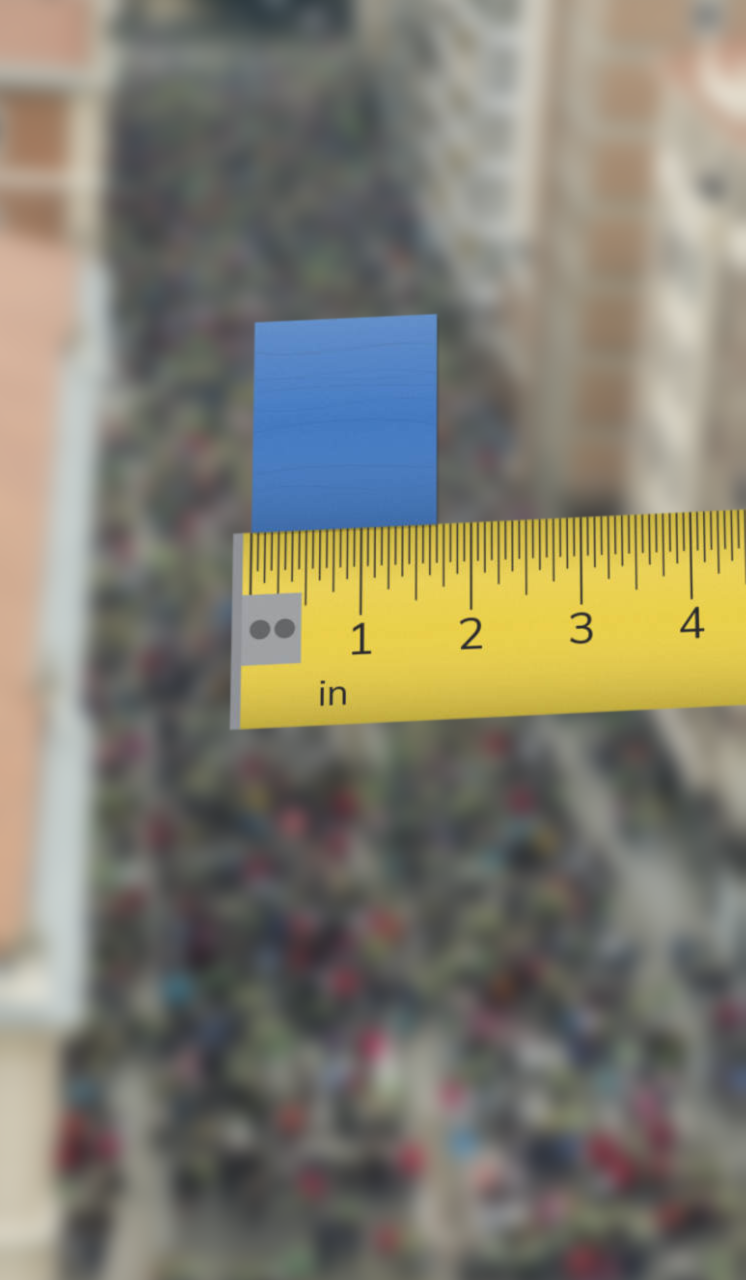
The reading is 1.6875; in
